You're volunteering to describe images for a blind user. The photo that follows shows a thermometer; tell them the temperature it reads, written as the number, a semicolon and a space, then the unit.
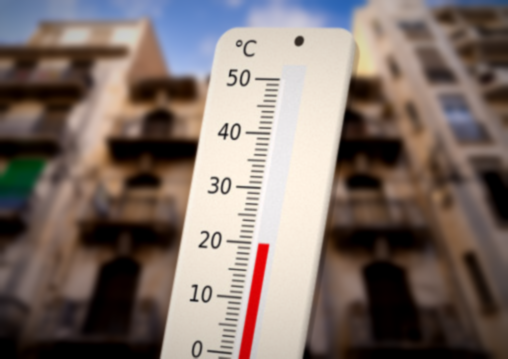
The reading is 20; °C
